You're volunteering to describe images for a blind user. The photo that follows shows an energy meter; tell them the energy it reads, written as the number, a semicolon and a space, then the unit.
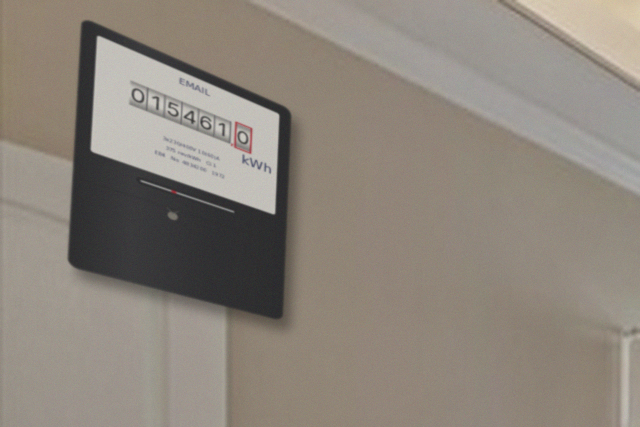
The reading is 15461.0; kWh
